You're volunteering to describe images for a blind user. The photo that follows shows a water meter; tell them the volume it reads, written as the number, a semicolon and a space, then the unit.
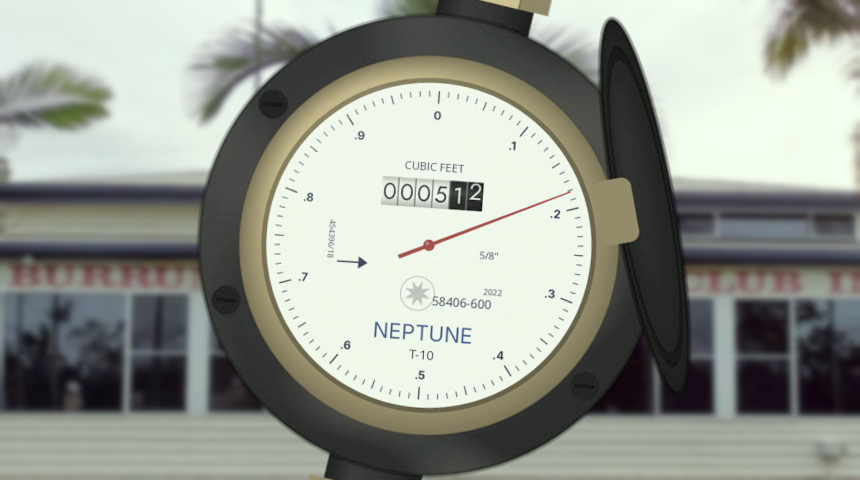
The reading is 512.18; ft³
